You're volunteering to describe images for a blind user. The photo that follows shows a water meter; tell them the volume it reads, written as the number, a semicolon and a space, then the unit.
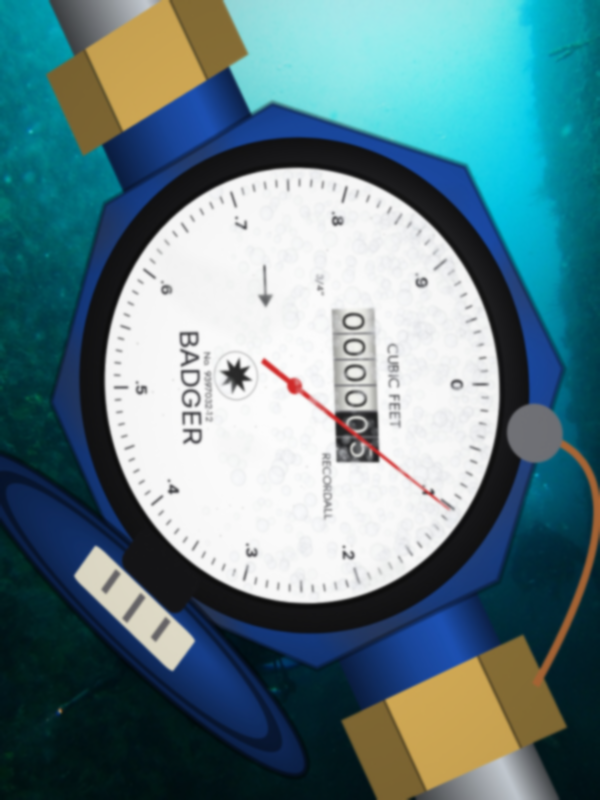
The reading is 5.10; ft³
